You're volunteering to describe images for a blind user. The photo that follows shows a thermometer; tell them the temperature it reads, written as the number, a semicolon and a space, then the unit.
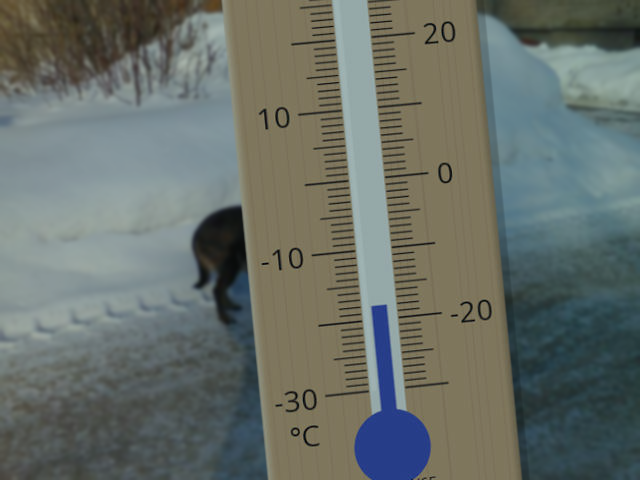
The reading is -18; °C
